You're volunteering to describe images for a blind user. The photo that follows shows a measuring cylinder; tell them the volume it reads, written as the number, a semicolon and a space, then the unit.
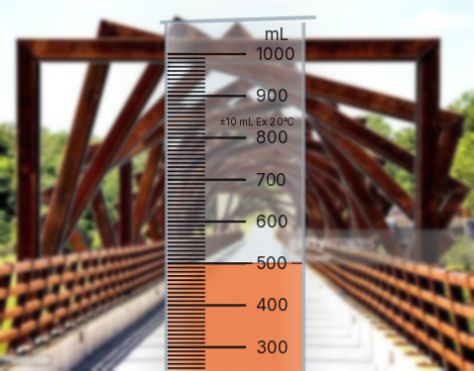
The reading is 500; mL
